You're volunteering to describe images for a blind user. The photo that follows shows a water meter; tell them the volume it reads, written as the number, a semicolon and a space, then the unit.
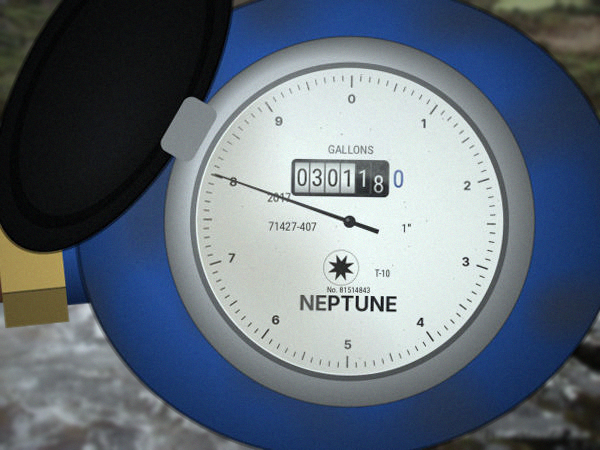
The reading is 301178.0; gal
